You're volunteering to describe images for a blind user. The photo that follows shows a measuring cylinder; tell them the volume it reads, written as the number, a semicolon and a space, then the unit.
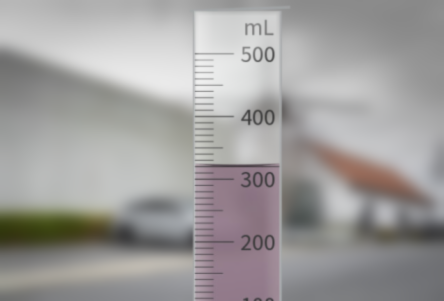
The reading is 320; mL
